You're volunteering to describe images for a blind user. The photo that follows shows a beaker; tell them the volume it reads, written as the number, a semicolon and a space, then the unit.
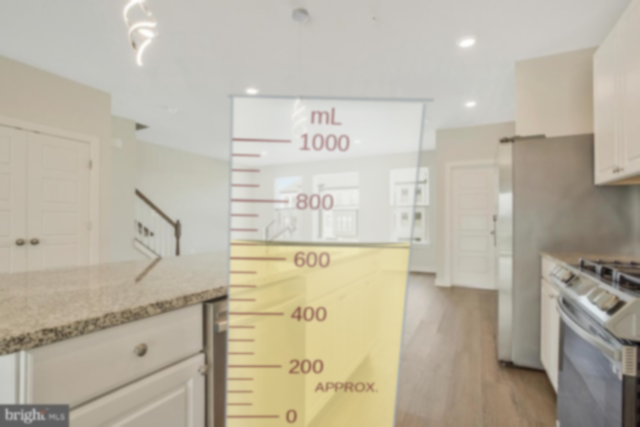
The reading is 650; mL
